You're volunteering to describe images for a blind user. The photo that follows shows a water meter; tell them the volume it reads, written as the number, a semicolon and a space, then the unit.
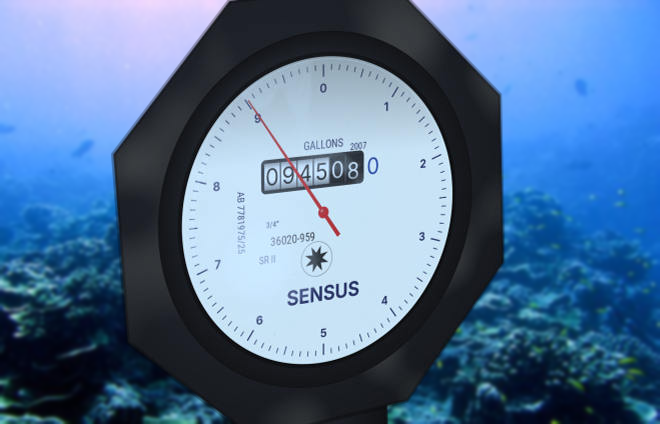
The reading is 945079.0; gal
